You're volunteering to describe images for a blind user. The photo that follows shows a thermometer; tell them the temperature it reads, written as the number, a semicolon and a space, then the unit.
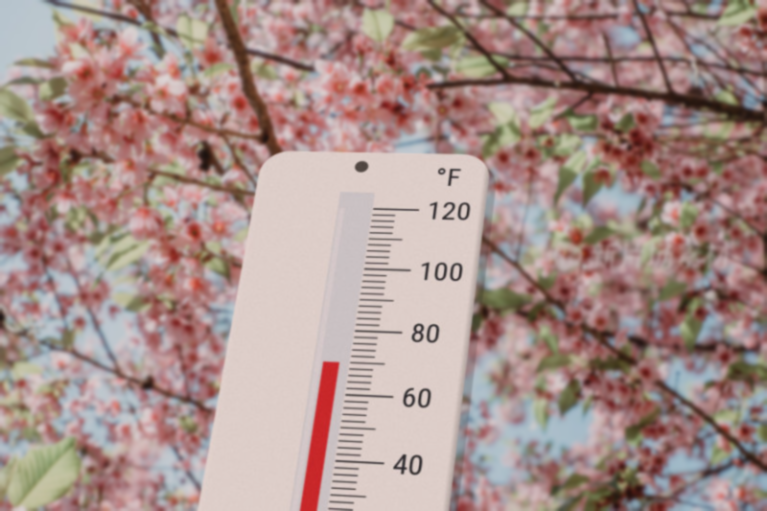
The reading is 70; °F
